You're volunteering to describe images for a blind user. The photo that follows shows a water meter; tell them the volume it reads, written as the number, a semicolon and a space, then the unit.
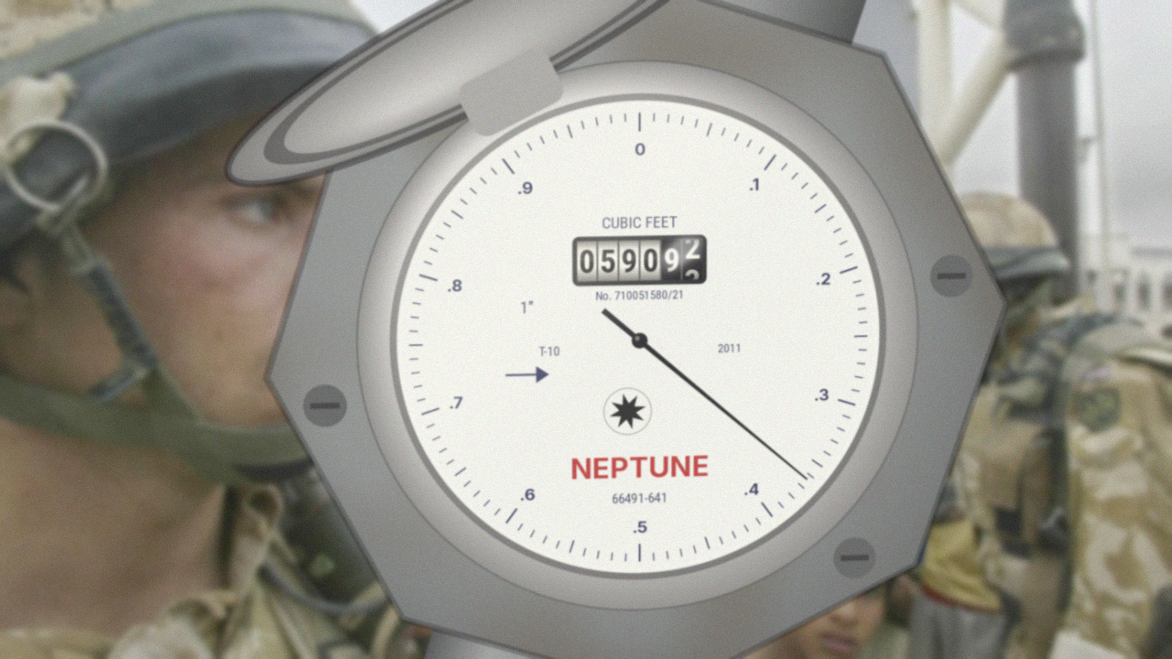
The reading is 59092.36; ft³
